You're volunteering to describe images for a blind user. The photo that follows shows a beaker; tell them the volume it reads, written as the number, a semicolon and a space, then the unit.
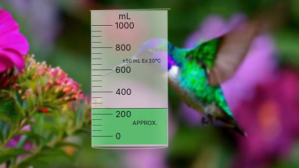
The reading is 250; mL
